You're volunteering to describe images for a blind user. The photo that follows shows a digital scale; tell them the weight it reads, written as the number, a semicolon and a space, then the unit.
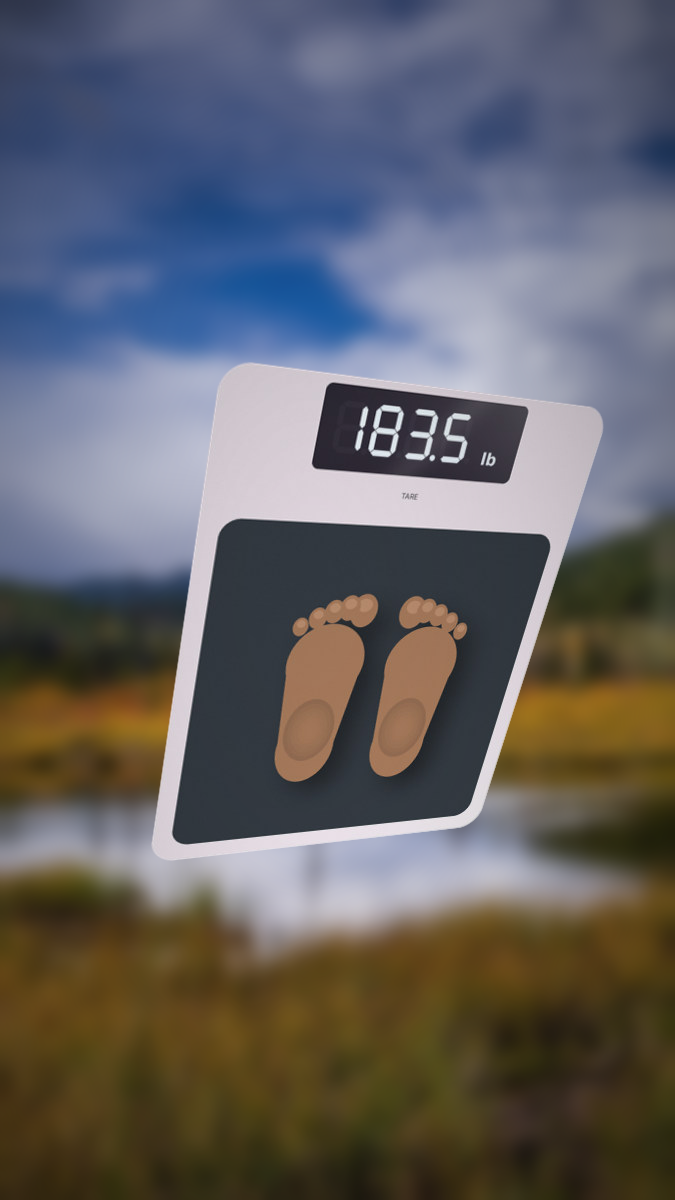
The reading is 183.5; lb
